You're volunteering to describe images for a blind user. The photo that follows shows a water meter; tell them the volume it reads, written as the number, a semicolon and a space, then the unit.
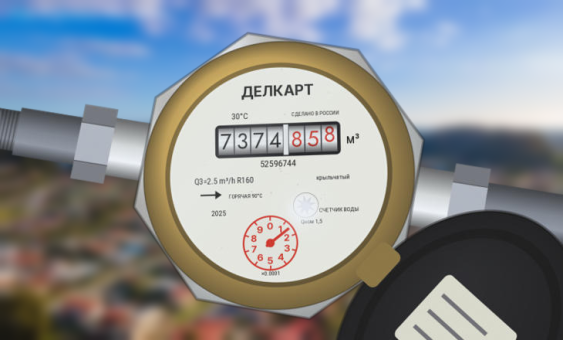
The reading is 7374.8581; m³
